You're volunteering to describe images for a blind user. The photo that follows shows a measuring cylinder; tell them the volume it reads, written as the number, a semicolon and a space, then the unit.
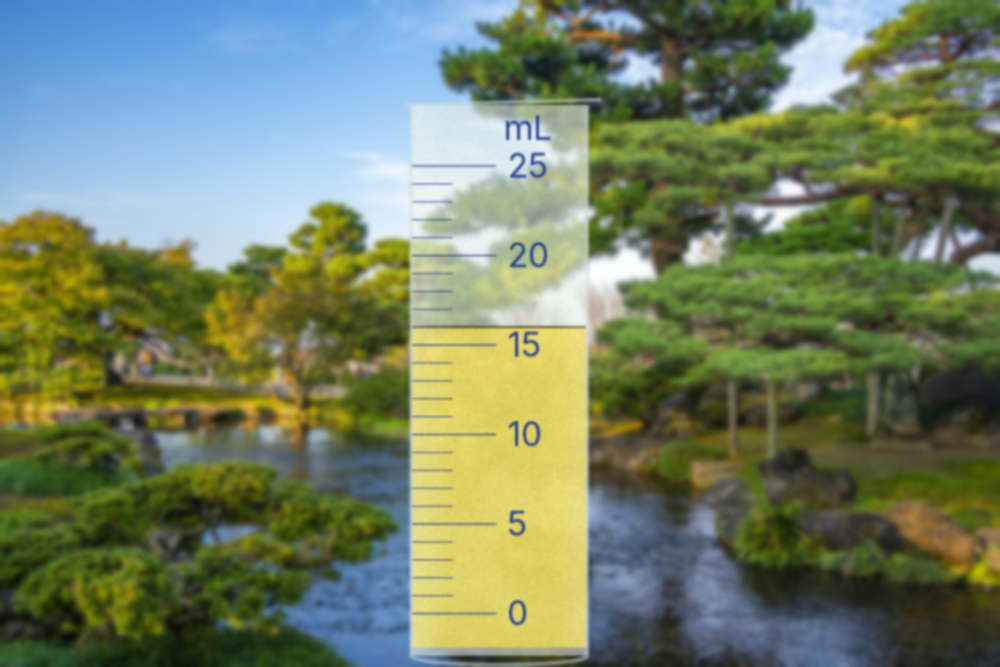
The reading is 16; mL
